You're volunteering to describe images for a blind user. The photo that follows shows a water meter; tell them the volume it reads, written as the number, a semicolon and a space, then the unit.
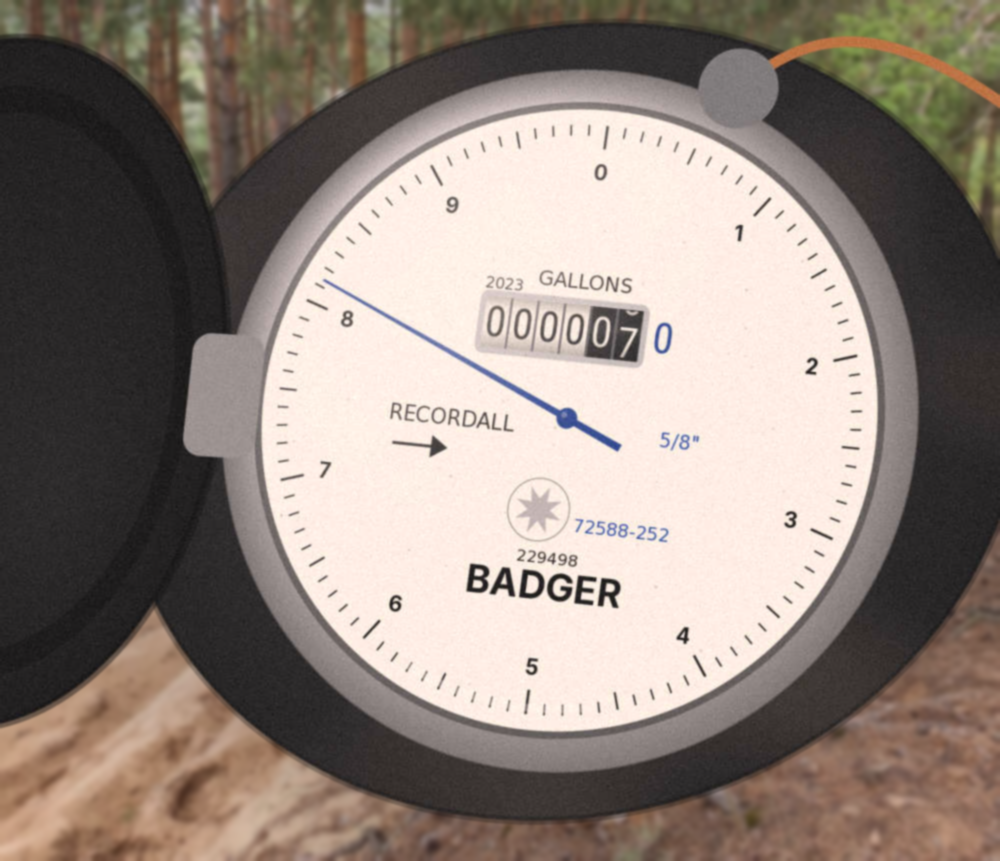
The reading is 68.1; gal
